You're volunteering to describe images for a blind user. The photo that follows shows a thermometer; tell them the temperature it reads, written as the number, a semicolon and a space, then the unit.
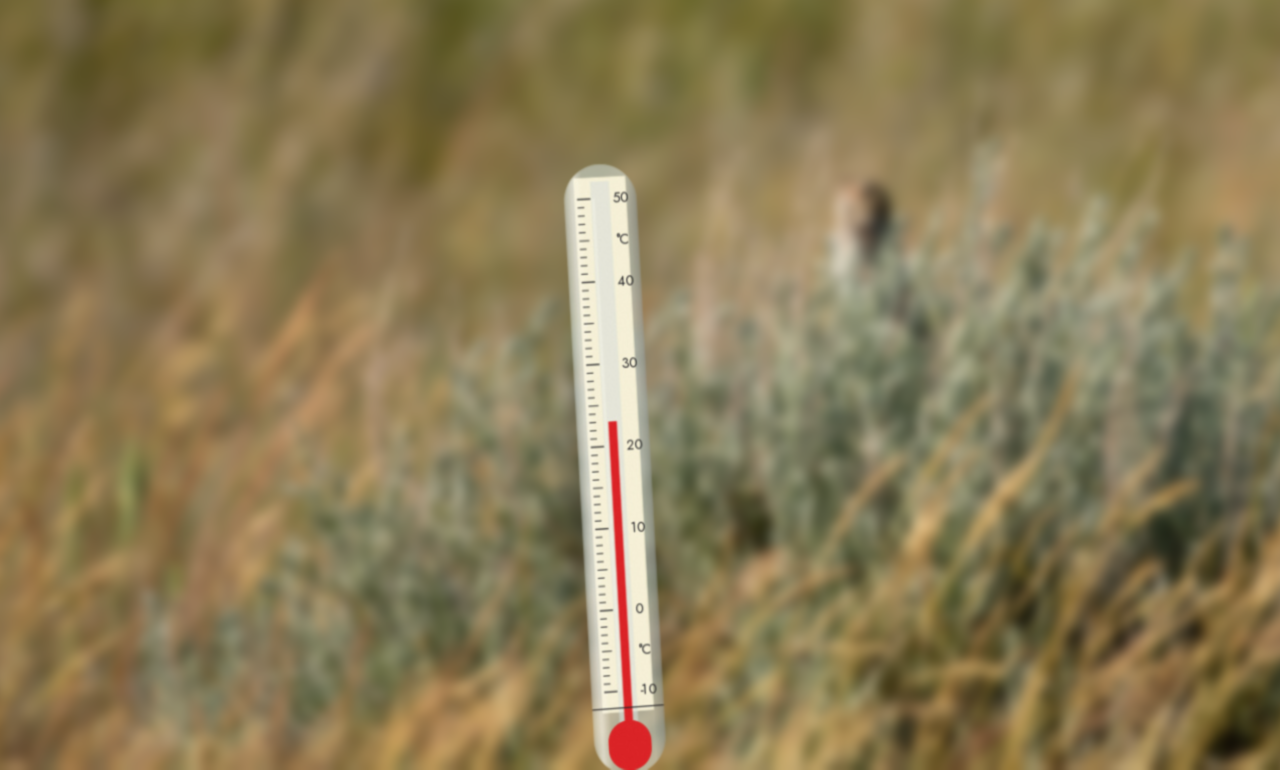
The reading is 23; °C
